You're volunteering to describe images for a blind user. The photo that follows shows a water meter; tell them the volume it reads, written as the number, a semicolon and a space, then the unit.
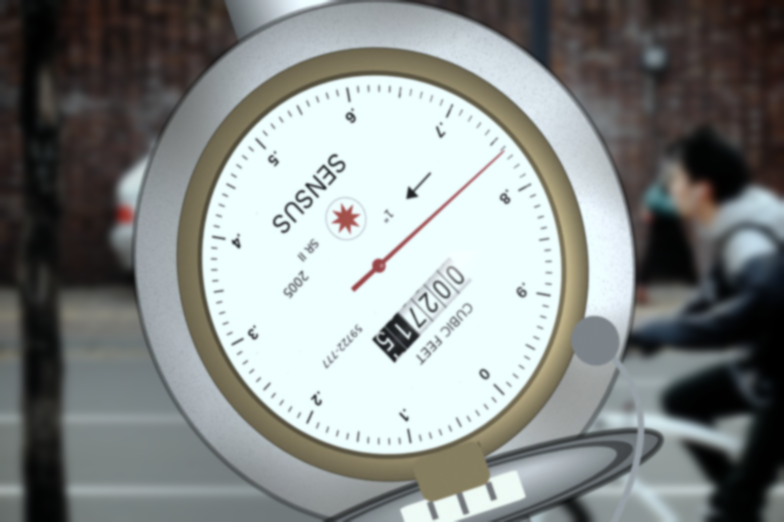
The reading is 2714.76; ft³
